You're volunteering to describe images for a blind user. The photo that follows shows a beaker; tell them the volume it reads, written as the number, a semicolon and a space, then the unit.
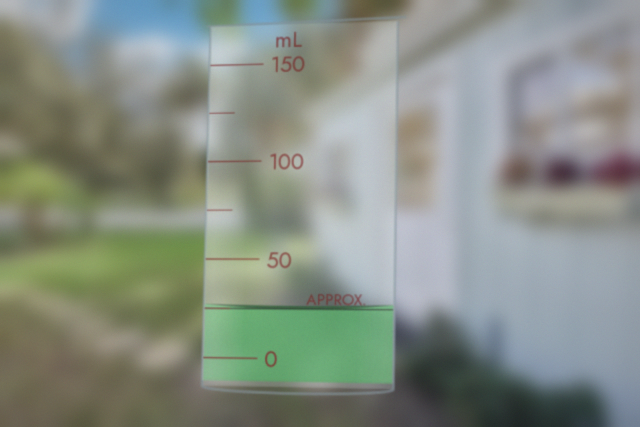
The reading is 25; mL
